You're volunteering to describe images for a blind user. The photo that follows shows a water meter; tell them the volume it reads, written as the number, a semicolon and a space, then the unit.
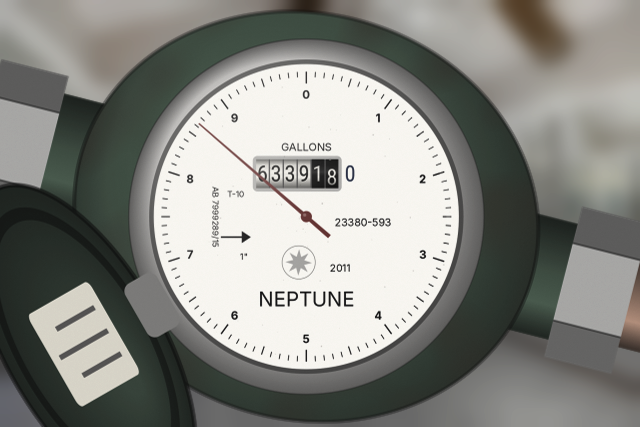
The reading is 6339178.6; gal
